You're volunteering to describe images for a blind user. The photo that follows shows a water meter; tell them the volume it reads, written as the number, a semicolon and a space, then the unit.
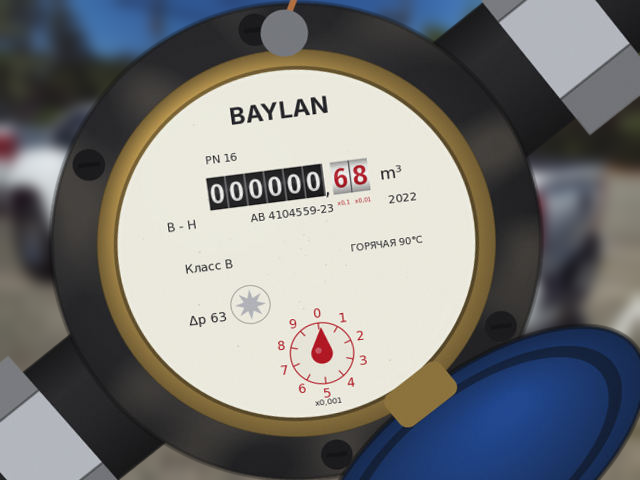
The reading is 0.680; m³
